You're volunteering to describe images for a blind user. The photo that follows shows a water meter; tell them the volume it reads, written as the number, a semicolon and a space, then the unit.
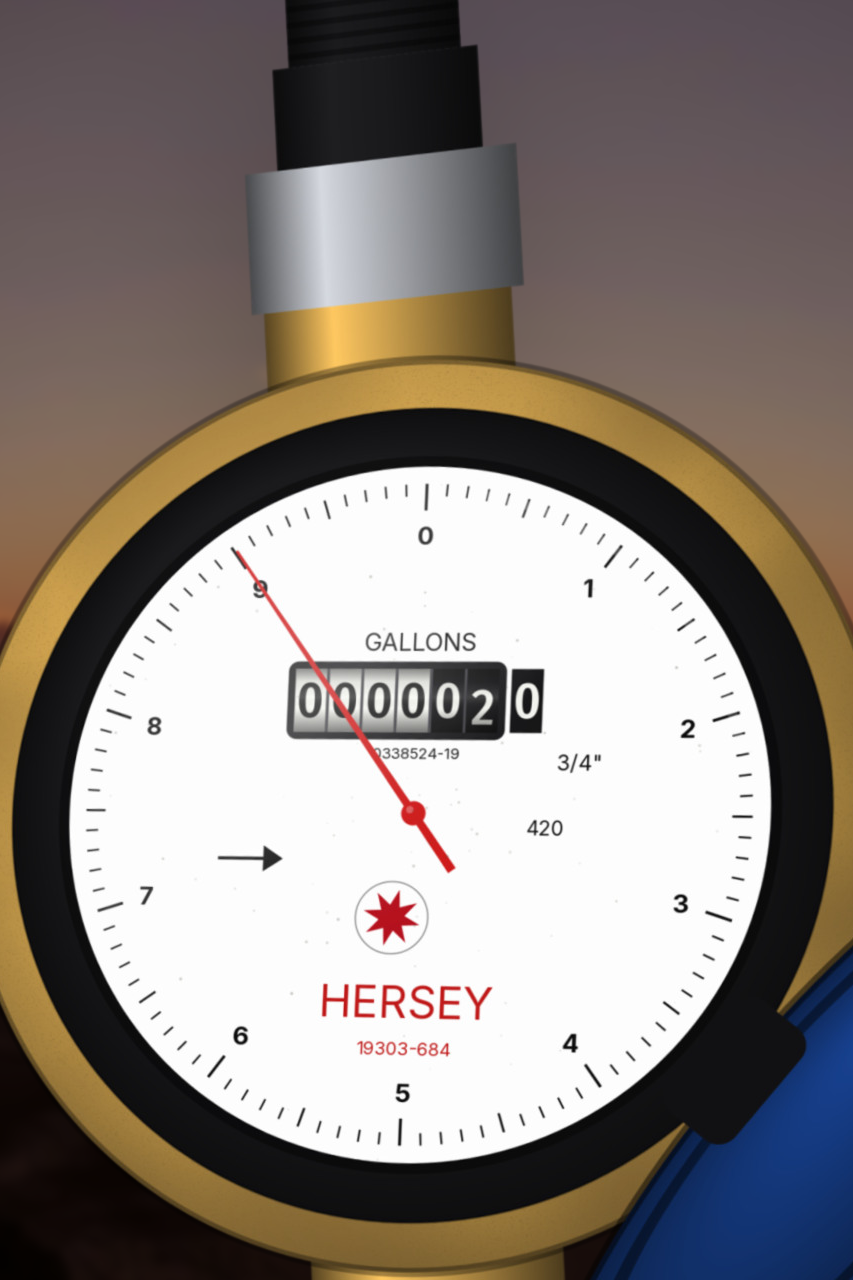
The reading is 19.0; gal
